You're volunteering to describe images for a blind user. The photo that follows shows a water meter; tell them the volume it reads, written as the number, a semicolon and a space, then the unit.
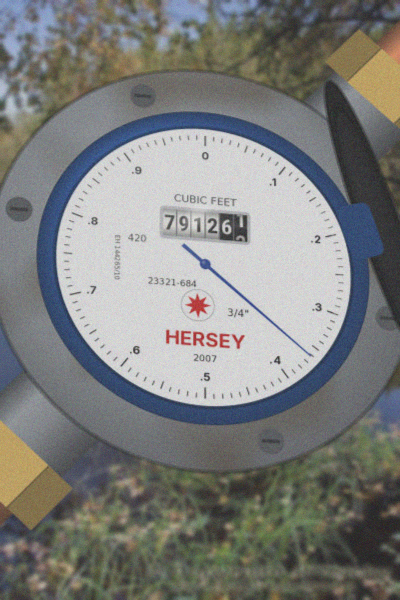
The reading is 791261.36; ft³
